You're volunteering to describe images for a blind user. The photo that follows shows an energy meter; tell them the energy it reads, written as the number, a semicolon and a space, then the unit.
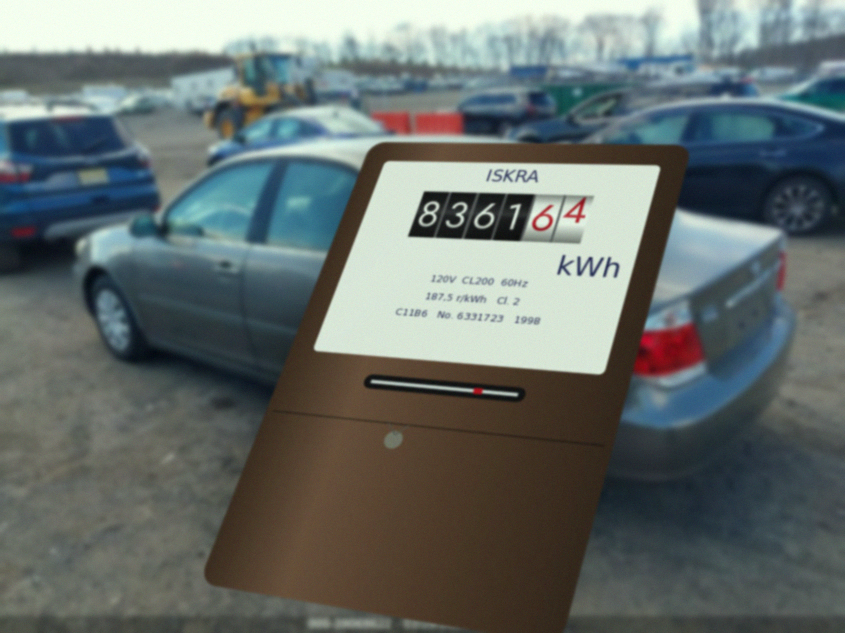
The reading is 8361.64; kWh
